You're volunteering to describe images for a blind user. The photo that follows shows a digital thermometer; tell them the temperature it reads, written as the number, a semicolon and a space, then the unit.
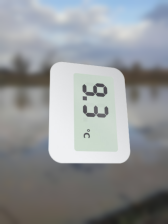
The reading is 9.3; °C
